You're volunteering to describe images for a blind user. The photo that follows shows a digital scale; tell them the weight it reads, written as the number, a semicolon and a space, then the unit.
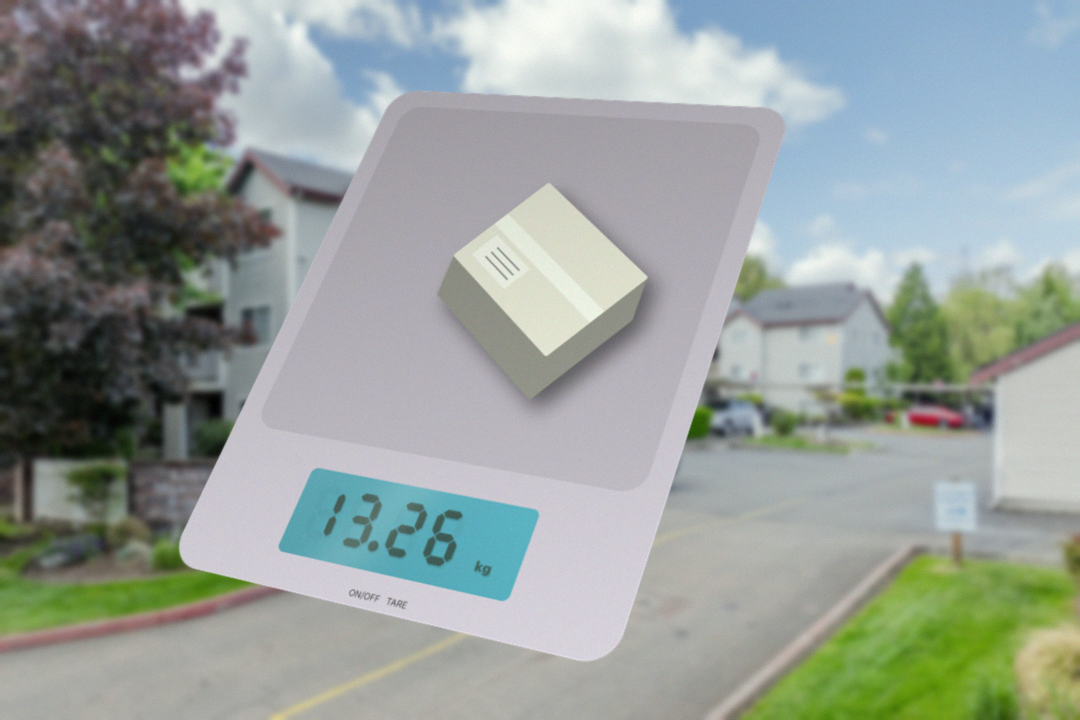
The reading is 13.26; kg
